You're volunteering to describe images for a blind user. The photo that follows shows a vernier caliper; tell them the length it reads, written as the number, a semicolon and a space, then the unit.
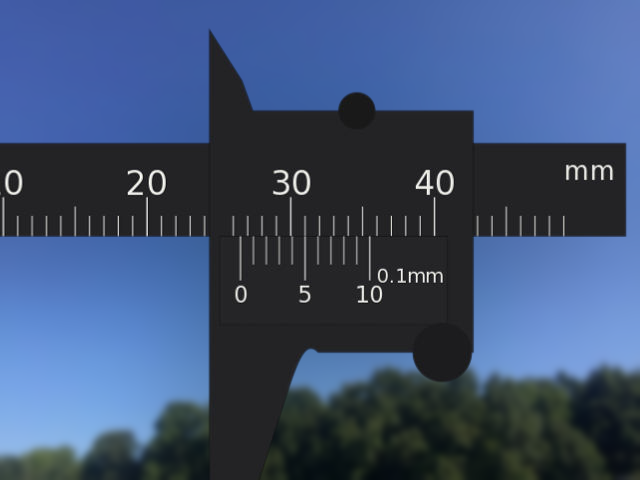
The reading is 26.5; mm
